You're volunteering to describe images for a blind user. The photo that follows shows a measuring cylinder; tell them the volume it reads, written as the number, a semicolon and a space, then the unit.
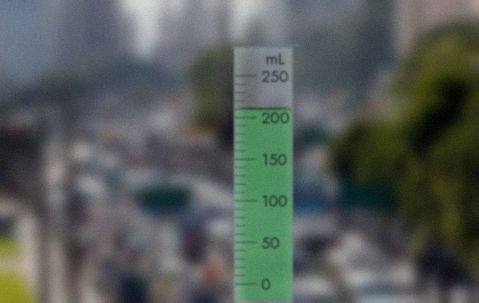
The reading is 210; mL
